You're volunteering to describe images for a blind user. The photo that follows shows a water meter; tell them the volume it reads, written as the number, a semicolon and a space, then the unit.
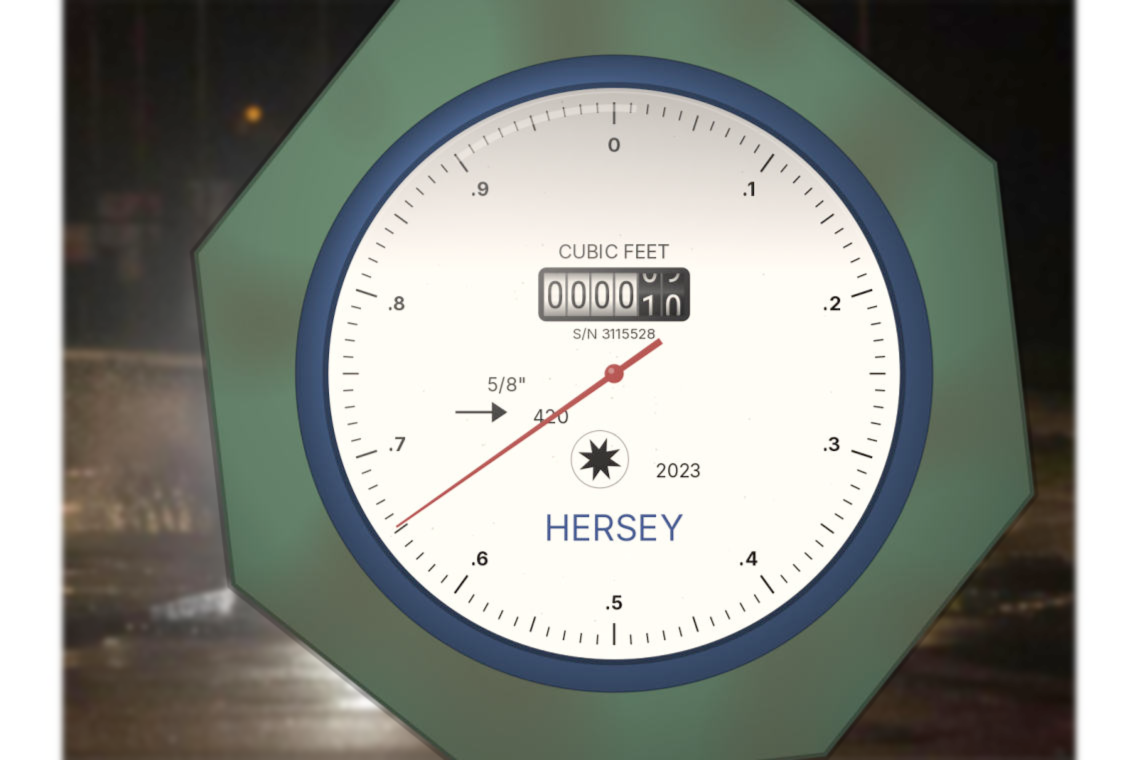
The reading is 9.65; ft³
